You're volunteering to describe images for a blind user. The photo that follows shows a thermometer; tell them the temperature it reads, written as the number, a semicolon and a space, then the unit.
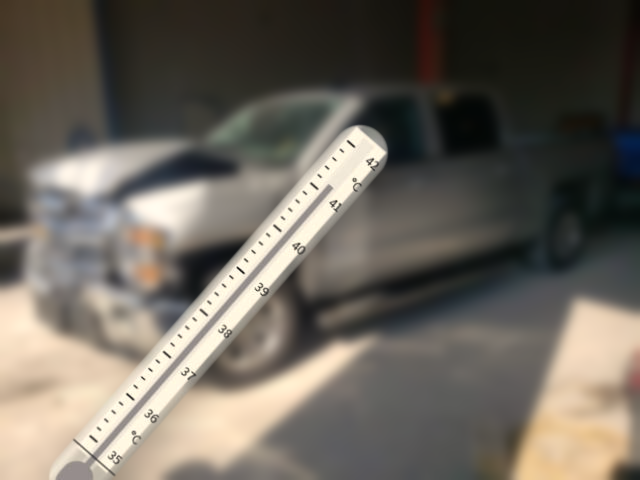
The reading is 41.2; °C
